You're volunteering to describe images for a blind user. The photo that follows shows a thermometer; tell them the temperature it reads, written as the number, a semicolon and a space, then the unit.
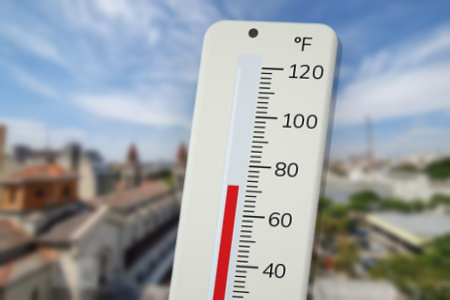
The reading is 72; °F
